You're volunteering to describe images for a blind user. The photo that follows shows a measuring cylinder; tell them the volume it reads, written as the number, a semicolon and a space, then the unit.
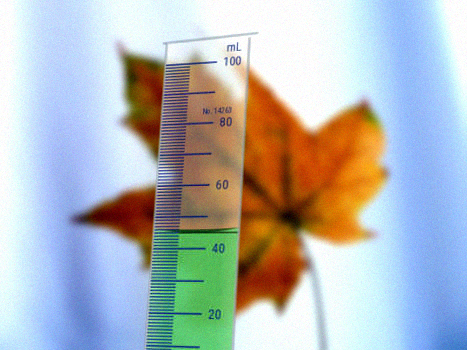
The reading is 45; mL
